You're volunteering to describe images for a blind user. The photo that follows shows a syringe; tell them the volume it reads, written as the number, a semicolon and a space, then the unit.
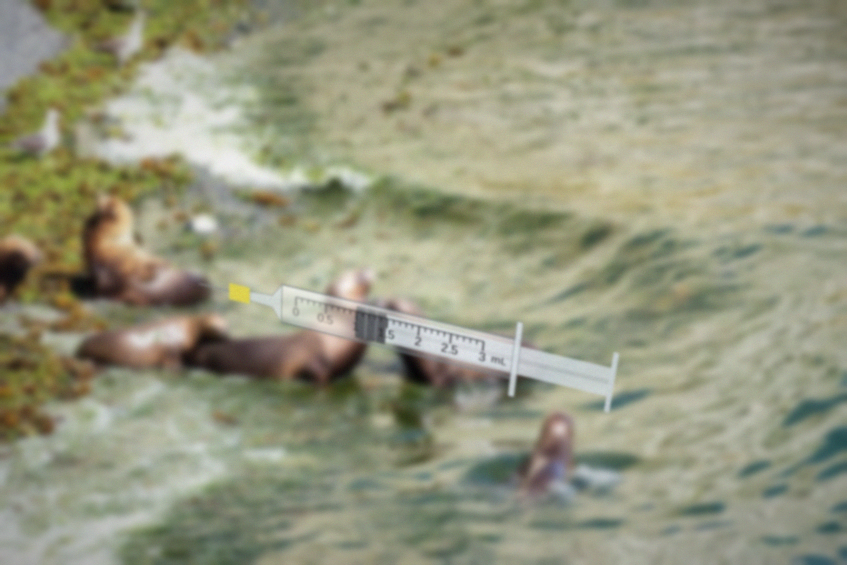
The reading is 1; mL
